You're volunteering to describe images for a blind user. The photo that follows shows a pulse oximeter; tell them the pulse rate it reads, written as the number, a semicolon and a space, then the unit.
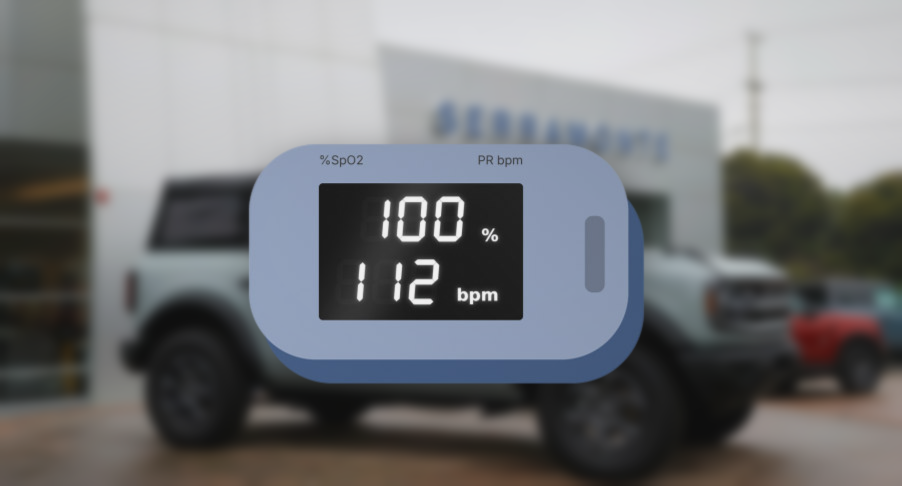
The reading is 112; bpm
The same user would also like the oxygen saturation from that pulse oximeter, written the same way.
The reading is 100; %
